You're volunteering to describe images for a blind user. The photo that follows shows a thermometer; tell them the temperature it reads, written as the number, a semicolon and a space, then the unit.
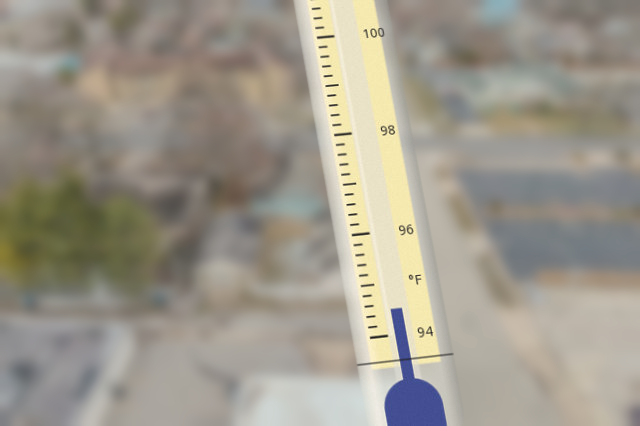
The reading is 94.5; °F
